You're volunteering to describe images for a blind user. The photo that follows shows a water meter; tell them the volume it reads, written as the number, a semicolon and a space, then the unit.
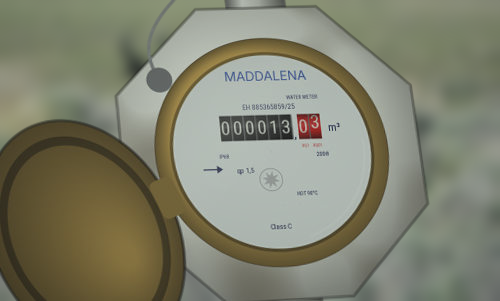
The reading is 13.03; m³
